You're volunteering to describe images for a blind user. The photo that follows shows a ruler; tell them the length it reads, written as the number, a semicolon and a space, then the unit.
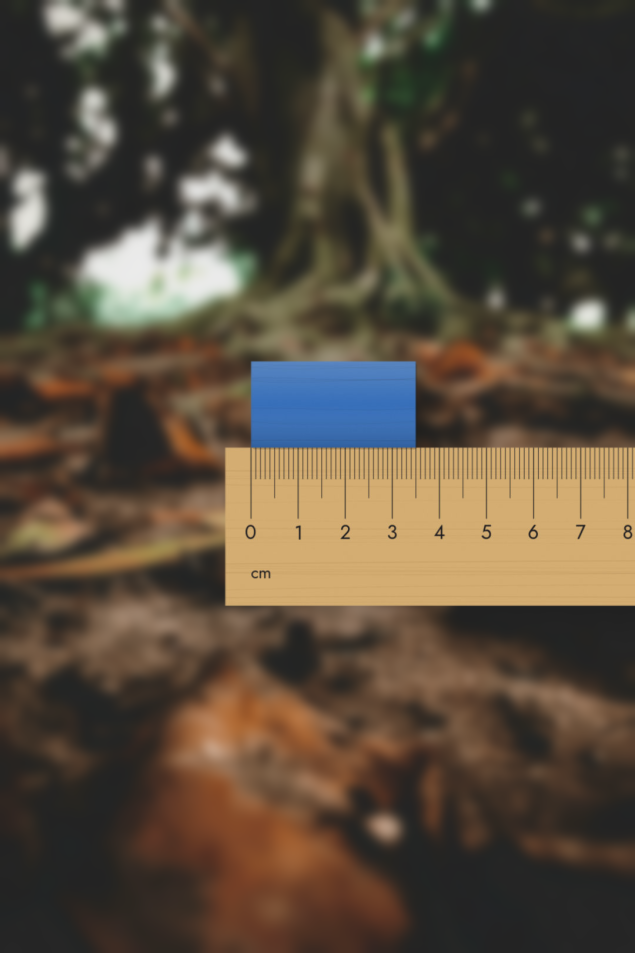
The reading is 3.5; cm
